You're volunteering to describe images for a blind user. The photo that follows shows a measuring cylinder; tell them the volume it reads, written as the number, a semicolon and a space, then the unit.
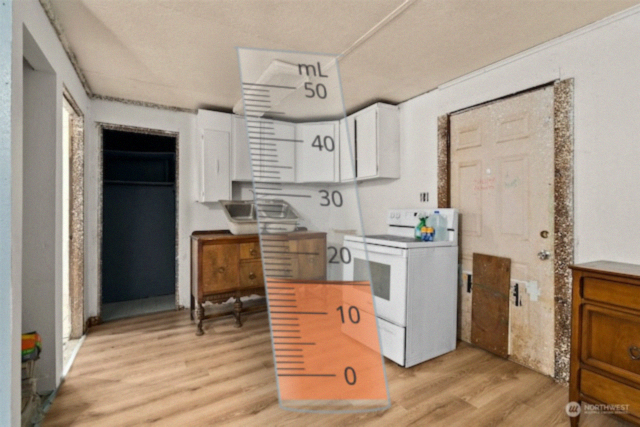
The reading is 15; mL
